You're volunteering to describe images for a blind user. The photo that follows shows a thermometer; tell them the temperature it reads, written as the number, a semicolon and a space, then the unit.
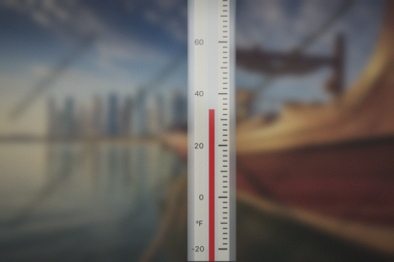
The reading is 34; °F
